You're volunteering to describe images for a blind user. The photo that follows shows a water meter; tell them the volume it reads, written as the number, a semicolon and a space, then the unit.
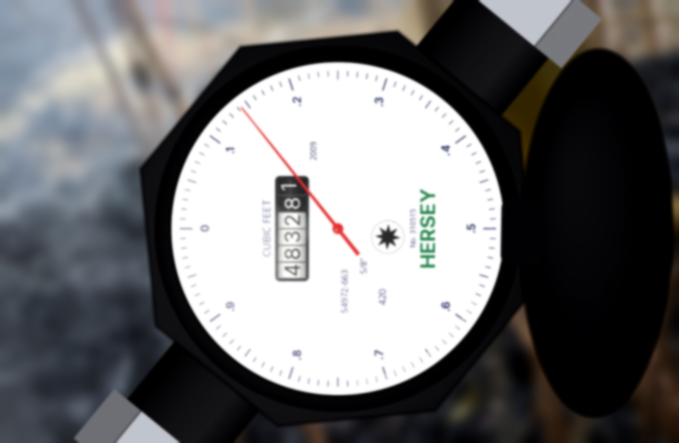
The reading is 483281.14; ft³
